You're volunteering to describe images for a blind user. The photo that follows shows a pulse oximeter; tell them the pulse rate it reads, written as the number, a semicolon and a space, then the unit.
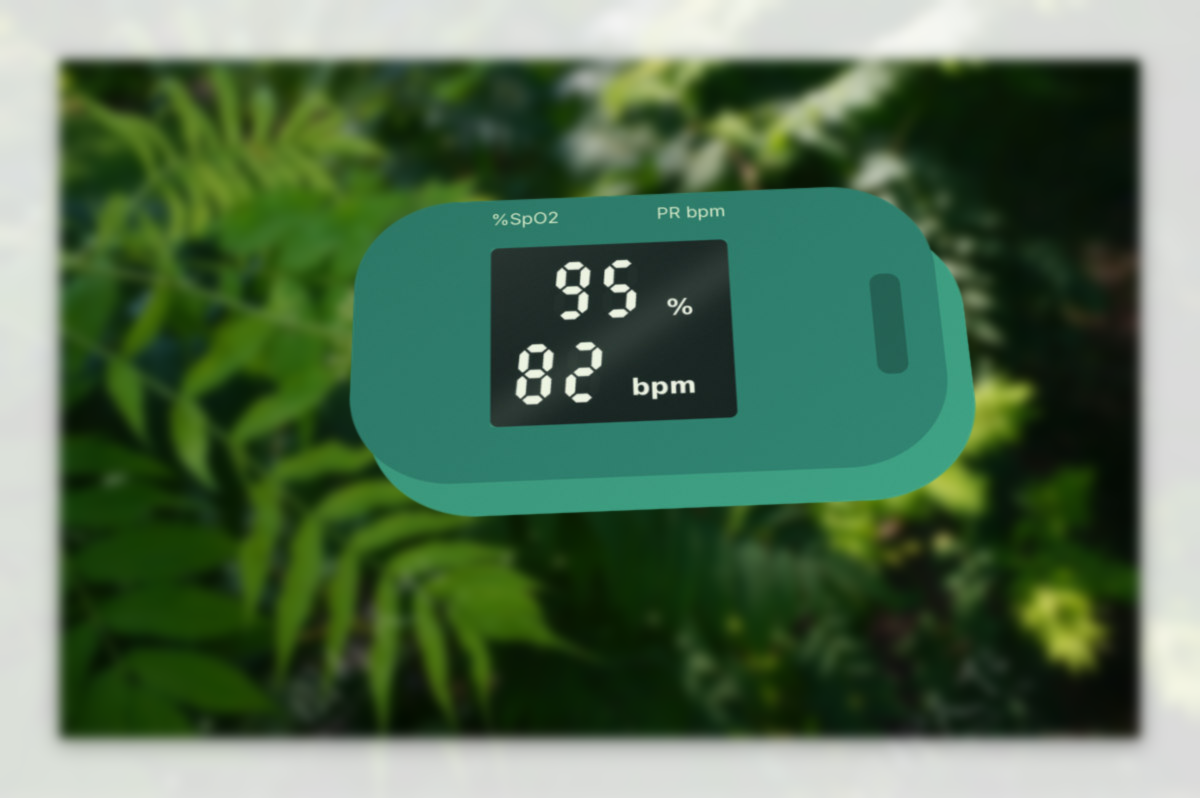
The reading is 82; bpm
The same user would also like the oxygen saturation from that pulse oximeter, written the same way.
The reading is 95; %
